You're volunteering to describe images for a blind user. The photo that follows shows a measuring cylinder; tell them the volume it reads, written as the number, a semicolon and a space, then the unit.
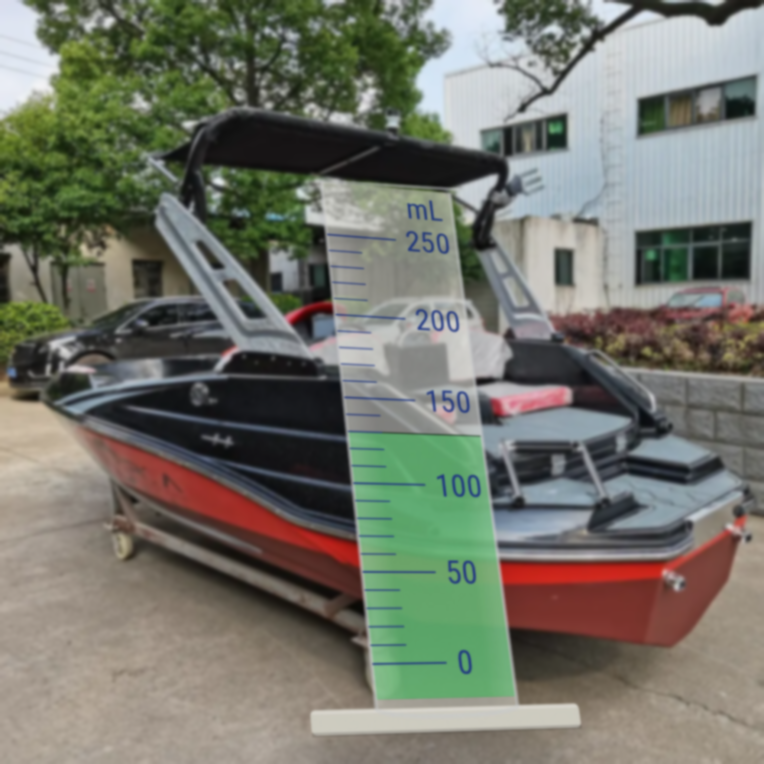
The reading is 130; mL
